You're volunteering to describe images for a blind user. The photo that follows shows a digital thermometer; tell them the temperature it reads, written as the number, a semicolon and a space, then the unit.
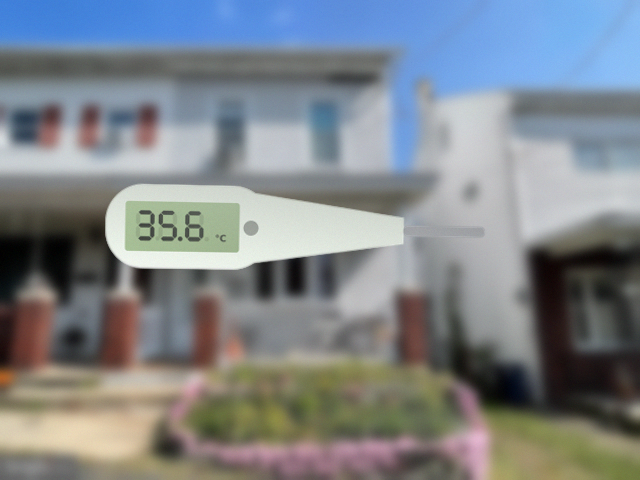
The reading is 35.6; °C
